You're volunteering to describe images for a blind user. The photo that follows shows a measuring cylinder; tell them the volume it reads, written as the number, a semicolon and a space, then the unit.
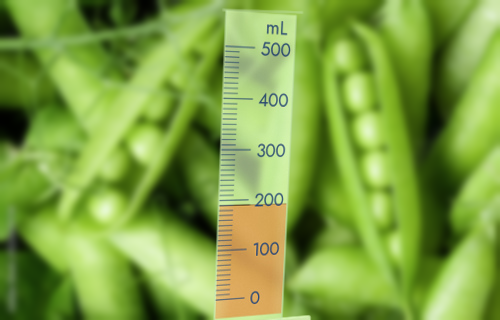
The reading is 190; mL
